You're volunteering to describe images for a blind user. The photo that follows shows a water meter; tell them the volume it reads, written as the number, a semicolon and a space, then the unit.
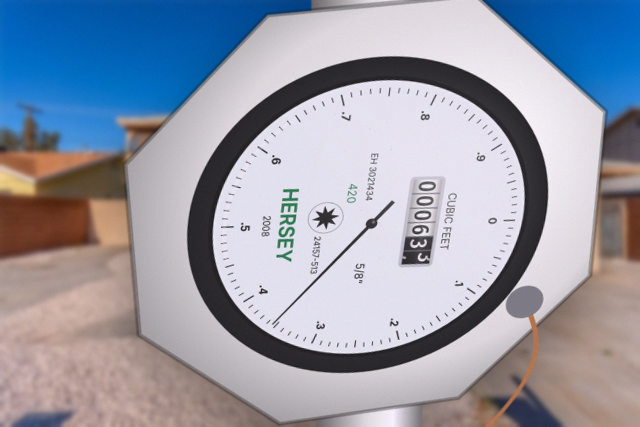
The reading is 633.35; ft³
